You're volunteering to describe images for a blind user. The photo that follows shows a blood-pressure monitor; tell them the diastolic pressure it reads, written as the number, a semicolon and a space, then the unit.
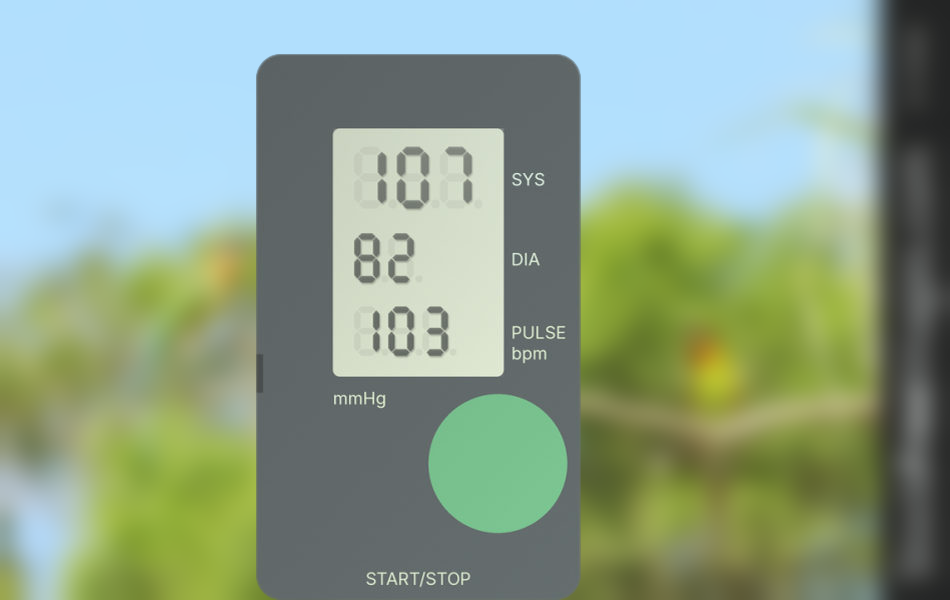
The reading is 82; mmHg
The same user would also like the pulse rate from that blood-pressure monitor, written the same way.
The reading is 103; bpm
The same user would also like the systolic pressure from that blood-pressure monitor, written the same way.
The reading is 107; mmHg
